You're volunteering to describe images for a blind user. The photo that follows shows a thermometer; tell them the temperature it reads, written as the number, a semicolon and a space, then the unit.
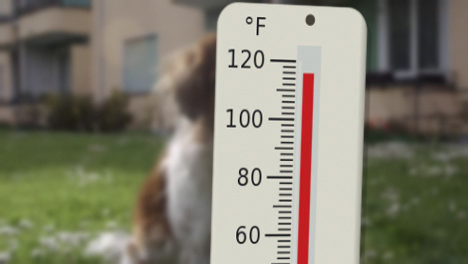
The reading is 116; °F
